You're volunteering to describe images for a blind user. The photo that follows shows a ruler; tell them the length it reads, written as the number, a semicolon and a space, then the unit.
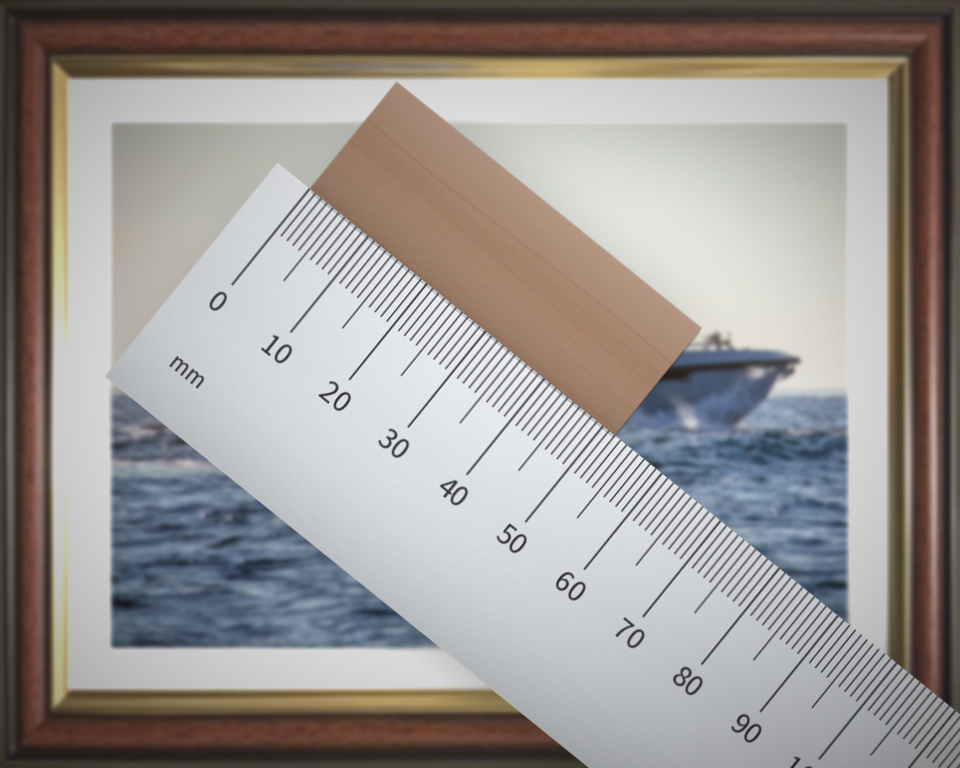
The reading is 52; mm
